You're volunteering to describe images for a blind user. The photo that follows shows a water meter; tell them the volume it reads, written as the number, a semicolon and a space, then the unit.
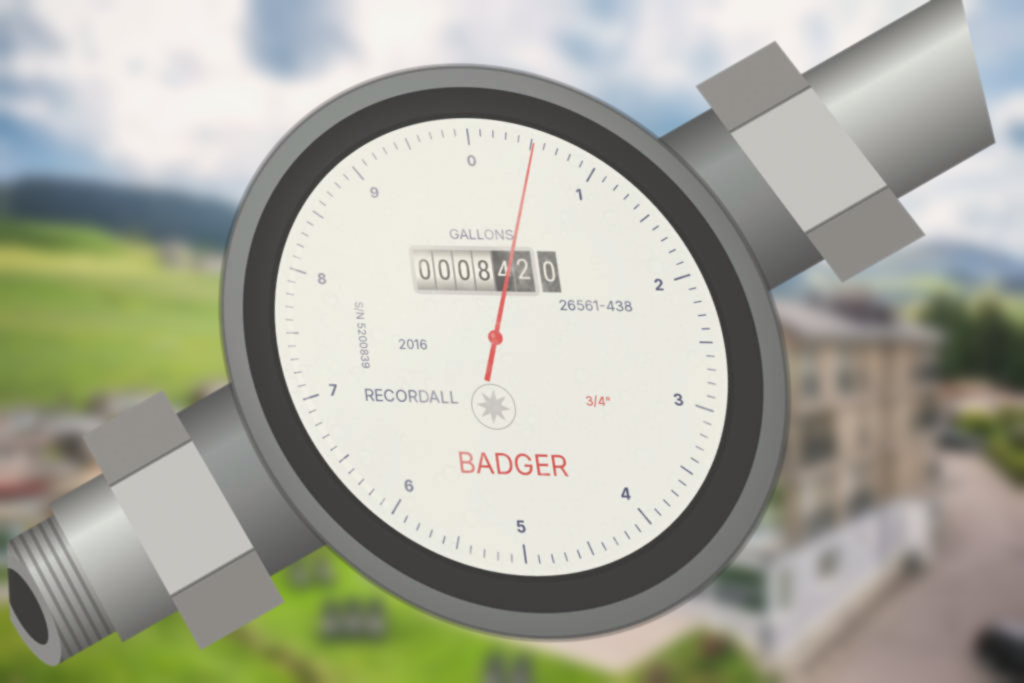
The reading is 8420.5; gal
